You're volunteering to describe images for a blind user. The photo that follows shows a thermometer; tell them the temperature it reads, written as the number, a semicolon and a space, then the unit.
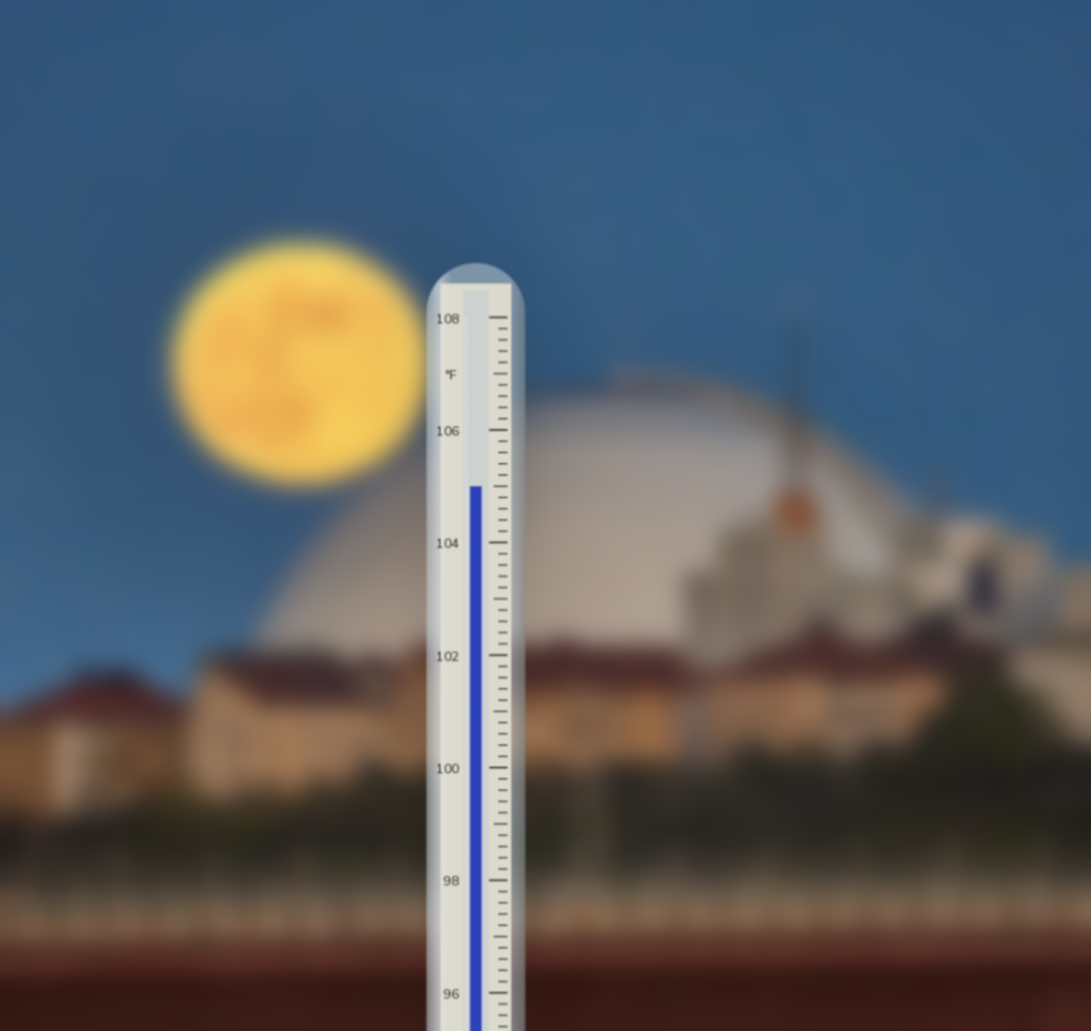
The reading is 105; °F
